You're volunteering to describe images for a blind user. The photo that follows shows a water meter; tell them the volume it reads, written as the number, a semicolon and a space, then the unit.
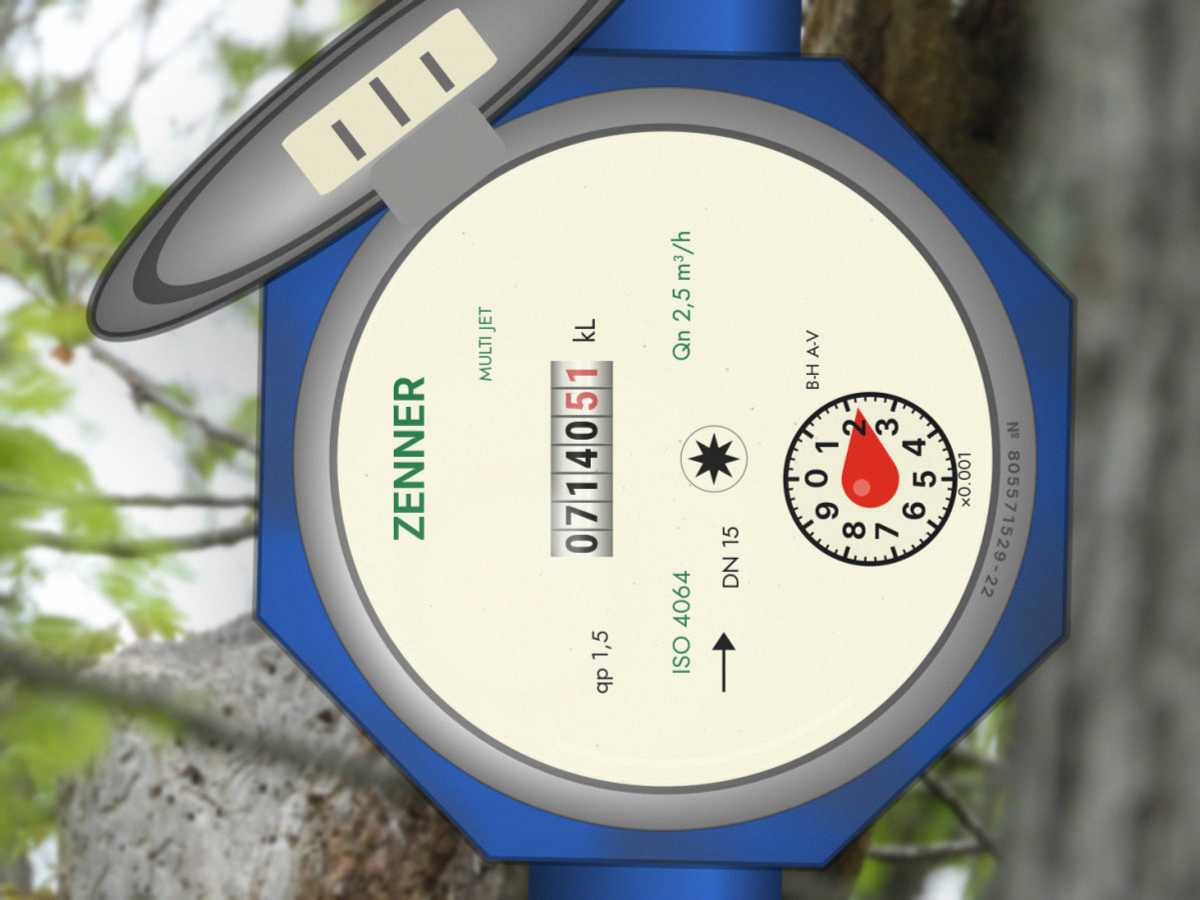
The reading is 7140.512; kL
